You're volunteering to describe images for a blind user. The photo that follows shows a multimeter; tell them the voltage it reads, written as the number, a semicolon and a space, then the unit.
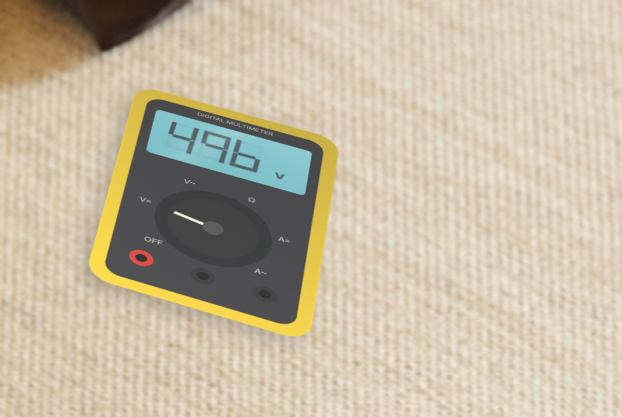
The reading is 496; V
